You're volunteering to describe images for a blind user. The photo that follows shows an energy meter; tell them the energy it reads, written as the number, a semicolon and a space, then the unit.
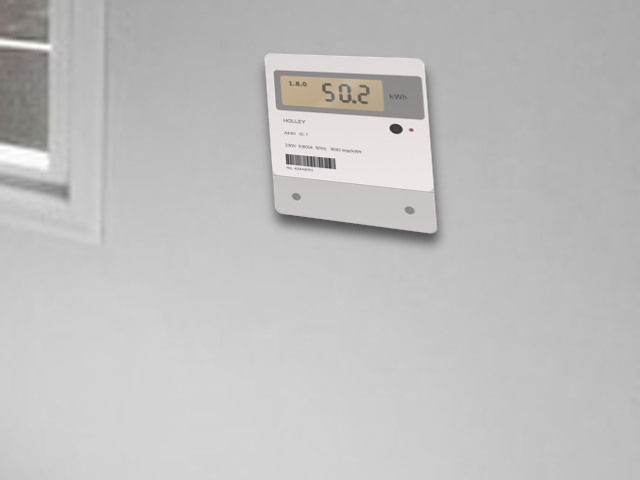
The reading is 50.2; kWh
